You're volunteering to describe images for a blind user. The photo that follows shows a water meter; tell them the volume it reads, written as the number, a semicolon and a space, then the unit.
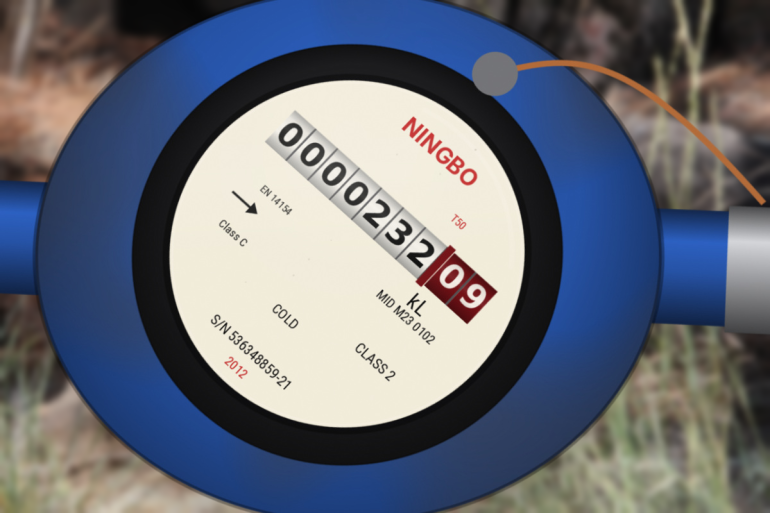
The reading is 232.09; kL
